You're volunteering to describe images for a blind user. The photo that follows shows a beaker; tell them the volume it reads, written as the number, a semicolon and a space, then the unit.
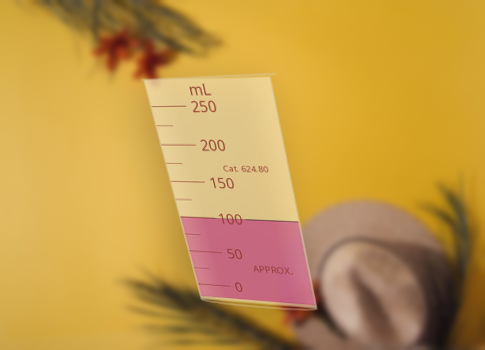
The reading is 100; mL
